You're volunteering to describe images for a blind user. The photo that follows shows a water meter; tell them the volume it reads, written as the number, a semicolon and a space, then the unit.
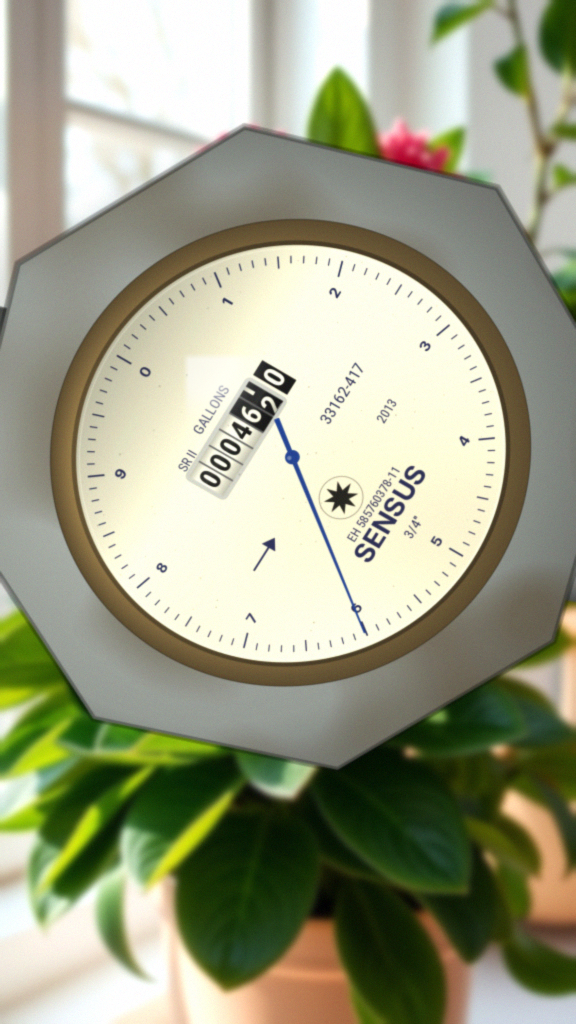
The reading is 4616.0; gal
